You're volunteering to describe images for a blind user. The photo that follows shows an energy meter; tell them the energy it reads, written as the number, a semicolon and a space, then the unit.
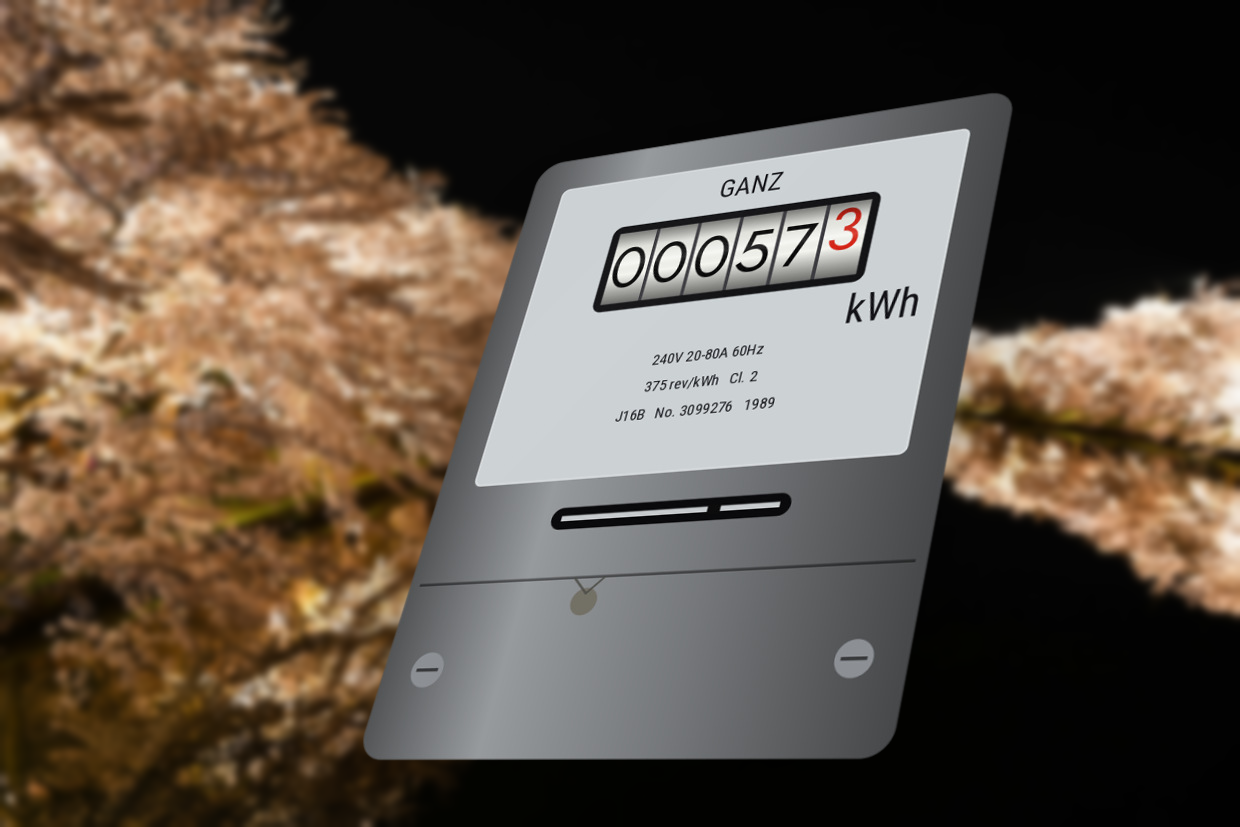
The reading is 57.3; kWh
